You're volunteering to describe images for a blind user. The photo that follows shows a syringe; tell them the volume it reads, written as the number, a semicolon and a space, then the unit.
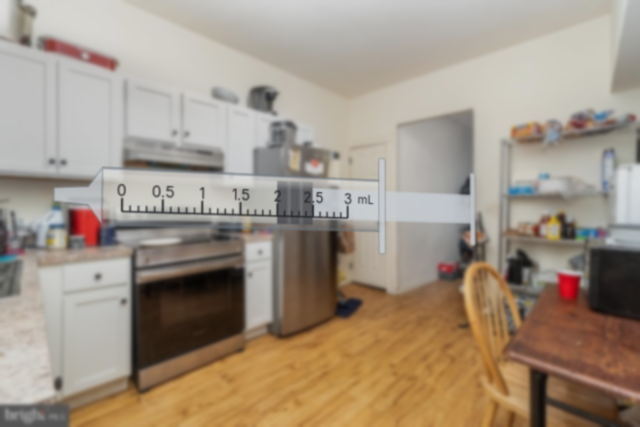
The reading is 2; mL
